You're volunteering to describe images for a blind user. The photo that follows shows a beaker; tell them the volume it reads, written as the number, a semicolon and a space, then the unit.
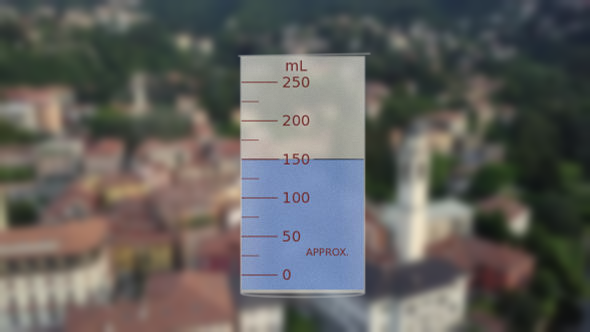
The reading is 150; mL
